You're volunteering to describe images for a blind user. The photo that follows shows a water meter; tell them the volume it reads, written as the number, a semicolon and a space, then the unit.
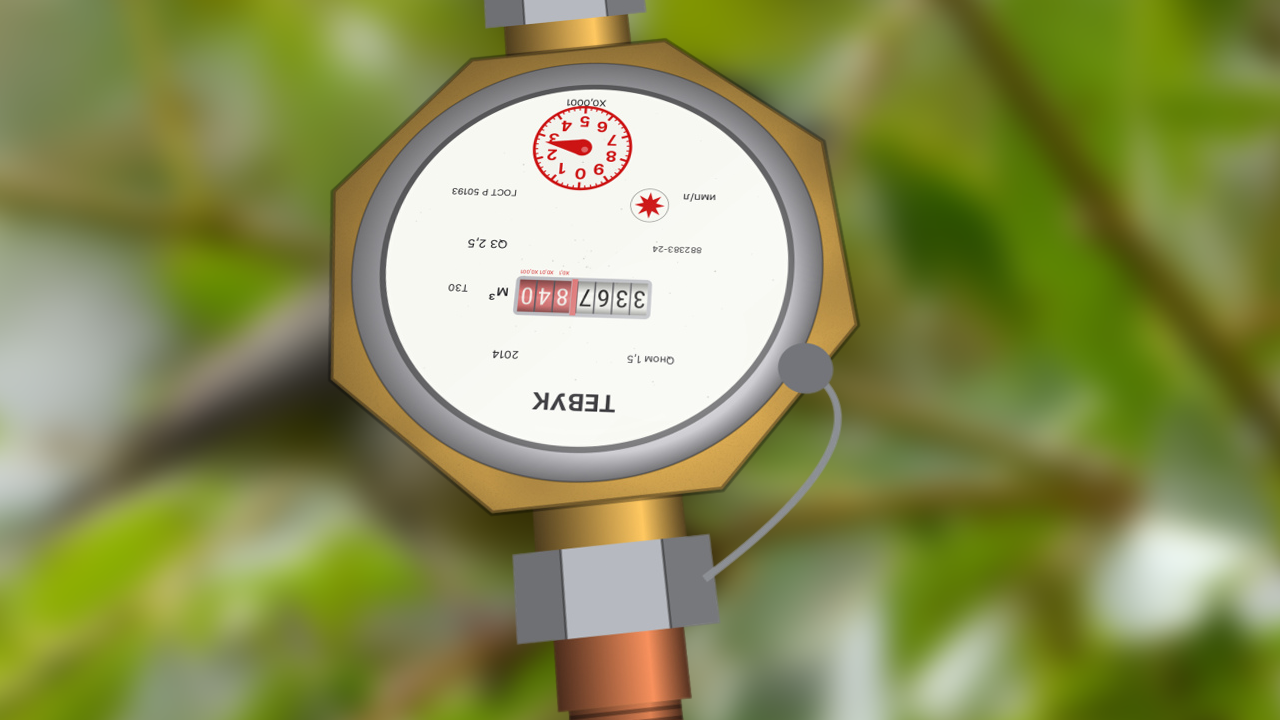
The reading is 3367.8402; m³
